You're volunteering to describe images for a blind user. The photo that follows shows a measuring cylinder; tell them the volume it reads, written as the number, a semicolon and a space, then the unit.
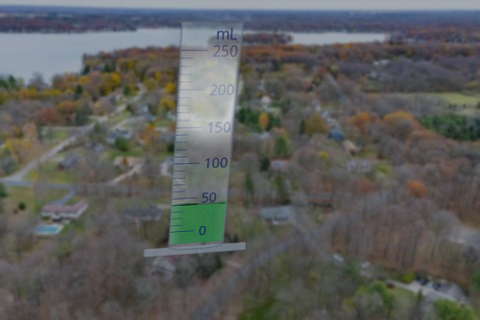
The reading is 40; mL
